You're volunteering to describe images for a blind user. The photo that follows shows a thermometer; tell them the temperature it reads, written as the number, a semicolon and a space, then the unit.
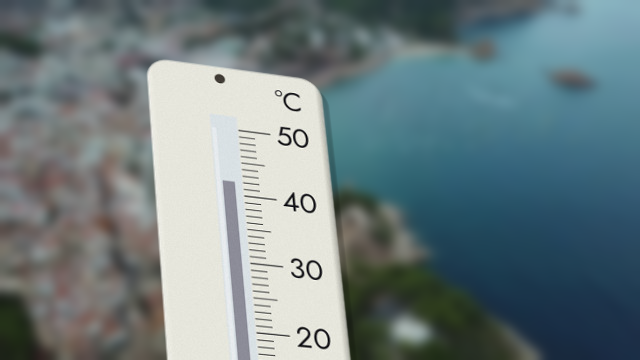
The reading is 42; °C
